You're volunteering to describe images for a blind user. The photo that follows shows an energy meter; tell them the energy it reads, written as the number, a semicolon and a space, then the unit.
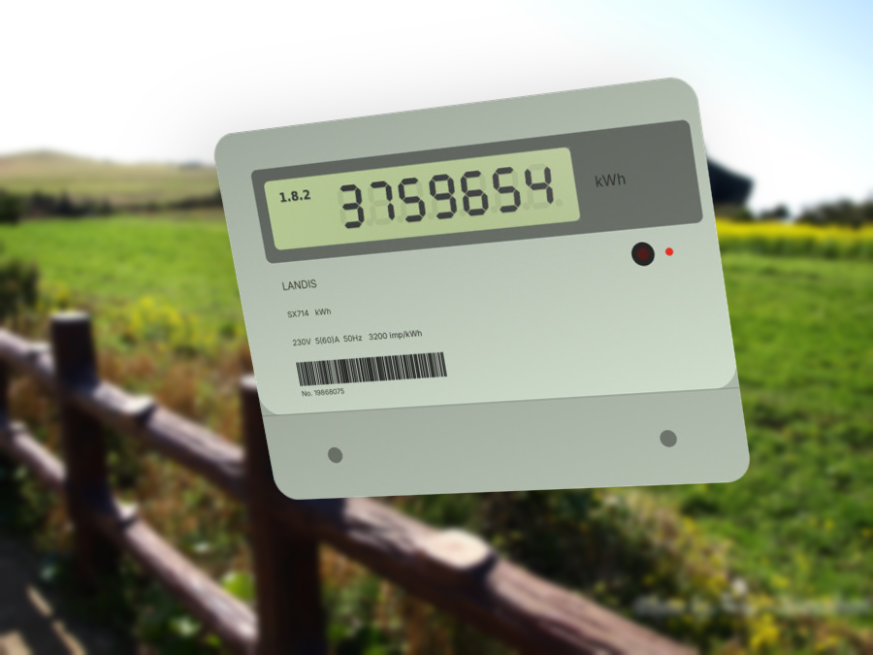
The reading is 3759654; kWh
